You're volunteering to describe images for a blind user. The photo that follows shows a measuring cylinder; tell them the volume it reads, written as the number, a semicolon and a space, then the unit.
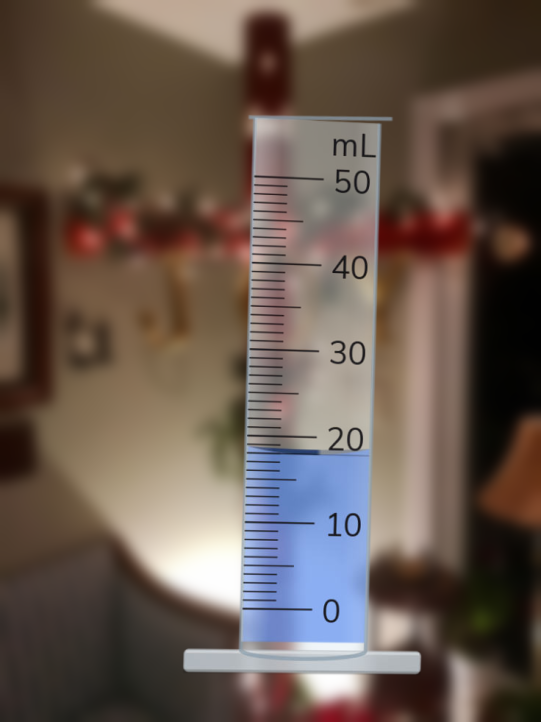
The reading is 18; mL
